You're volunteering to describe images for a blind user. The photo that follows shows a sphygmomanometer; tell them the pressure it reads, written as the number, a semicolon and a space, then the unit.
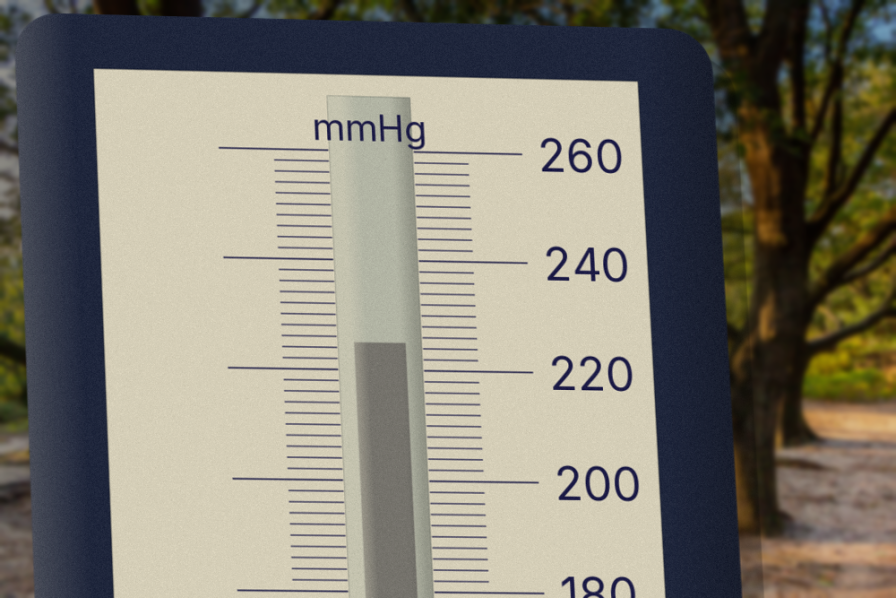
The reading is 225; mmHg
